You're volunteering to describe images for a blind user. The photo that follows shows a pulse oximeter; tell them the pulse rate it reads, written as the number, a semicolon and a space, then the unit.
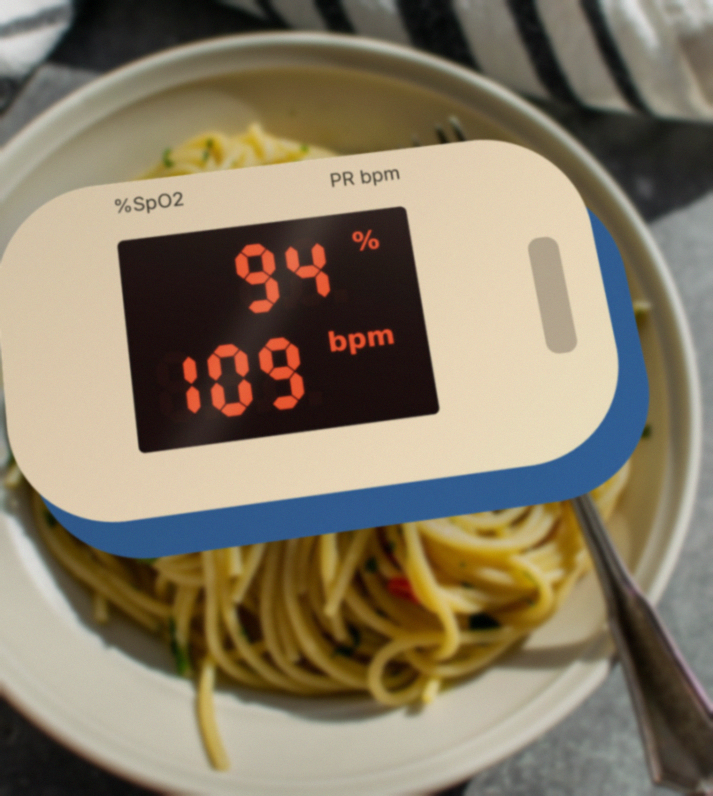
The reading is 109; bpm
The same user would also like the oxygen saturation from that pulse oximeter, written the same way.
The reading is 94; %
